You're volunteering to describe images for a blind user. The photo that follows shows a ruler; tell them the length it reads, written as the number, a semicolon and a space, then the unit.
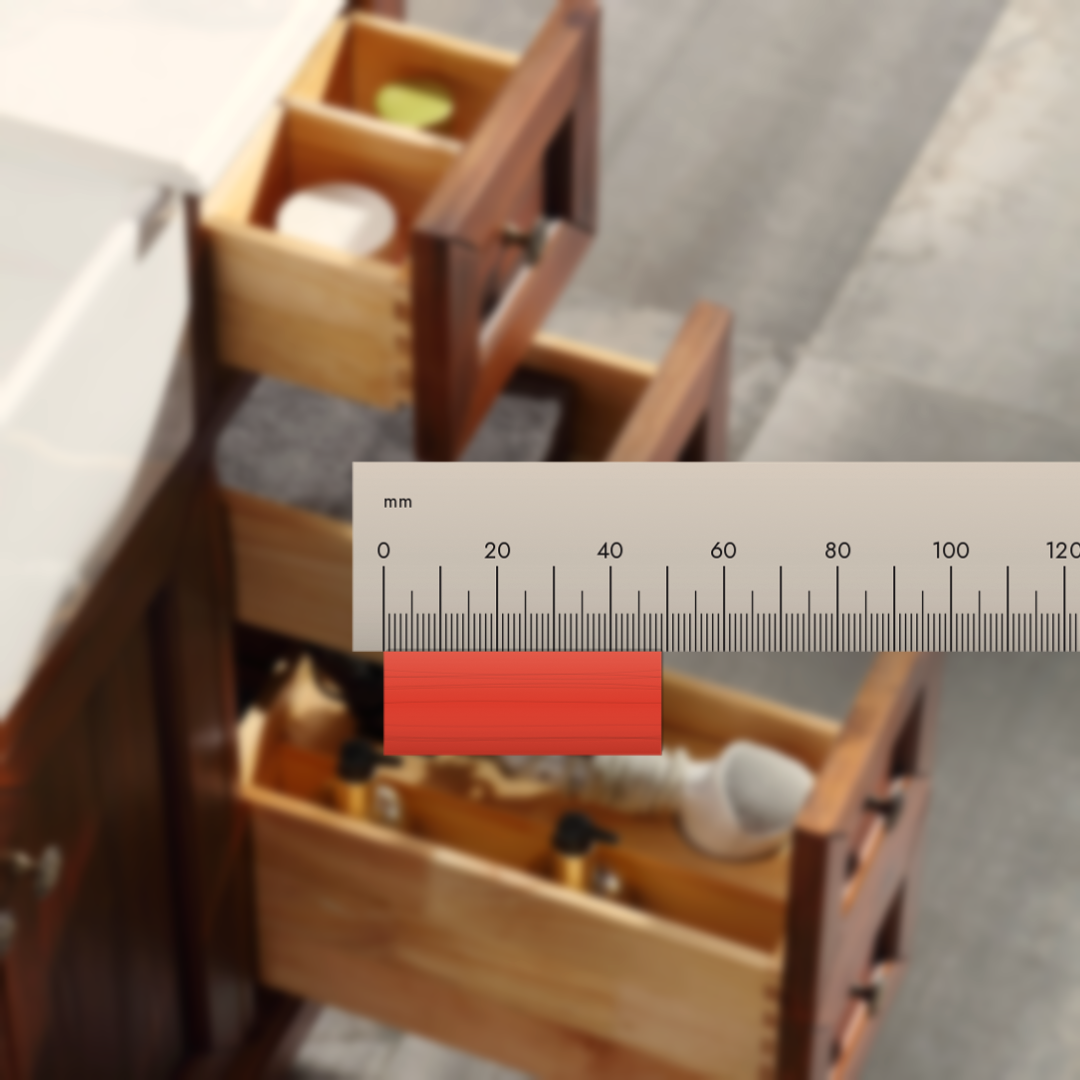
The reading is 49; mm
